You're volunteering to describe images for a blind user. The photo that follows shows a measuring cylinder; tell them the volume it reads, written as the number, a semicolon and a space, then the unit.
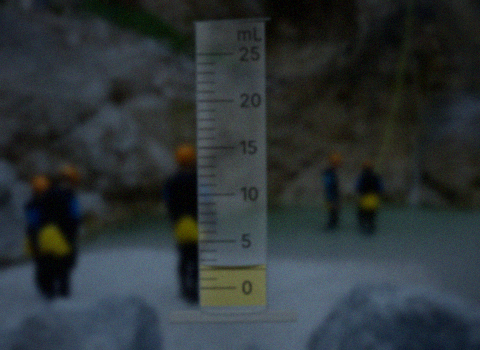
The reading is 2; mL
